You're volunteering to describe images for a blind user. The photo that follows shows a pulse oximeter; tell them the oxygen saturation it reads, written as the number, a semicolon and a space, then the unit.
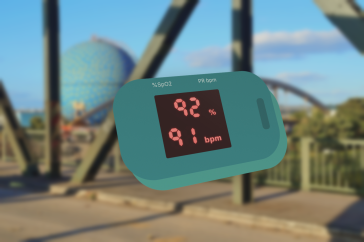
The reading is 92; %
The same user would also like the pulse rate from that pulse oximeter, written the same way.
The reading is 91; bpm
